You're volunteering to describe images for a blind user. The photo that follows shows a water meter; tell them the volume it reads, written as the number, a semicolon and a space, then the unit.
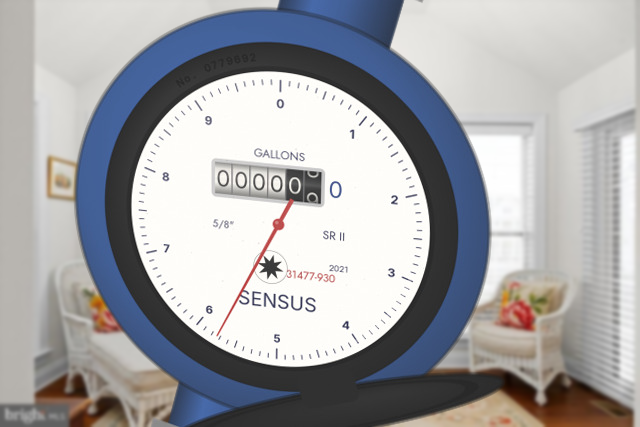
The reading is 85.7; gal
